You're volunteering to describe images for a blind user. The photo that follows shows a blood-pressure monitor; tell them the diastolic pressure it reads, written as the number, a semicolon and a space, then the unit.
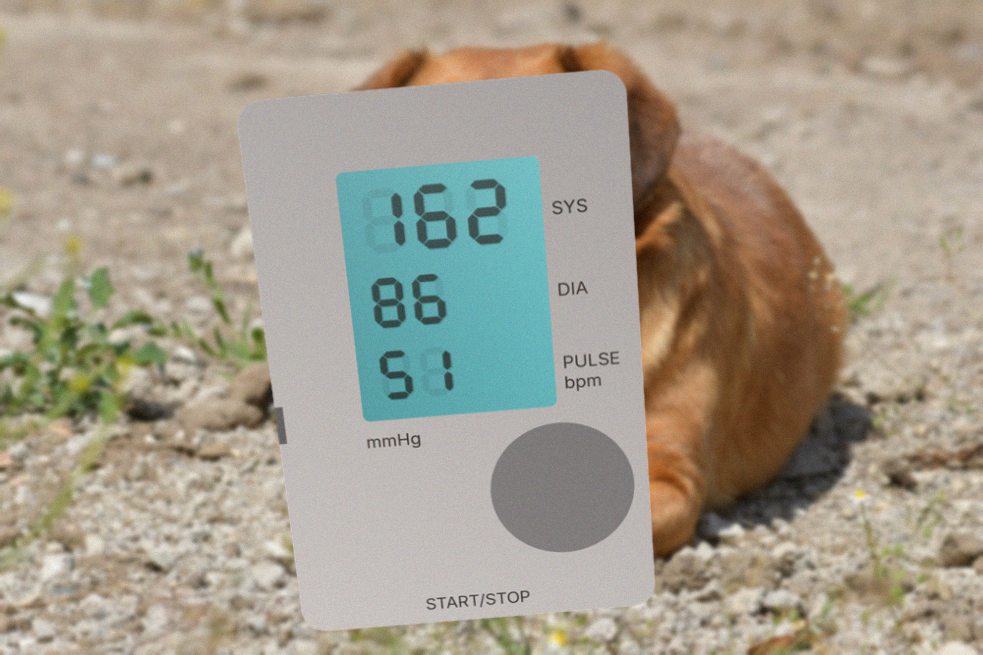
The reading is 86; mmHg
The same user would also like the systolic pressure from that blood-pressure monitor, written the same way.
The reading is 162; mmHg
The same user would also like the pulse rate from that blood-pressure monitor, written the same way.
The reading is 51; bpm
